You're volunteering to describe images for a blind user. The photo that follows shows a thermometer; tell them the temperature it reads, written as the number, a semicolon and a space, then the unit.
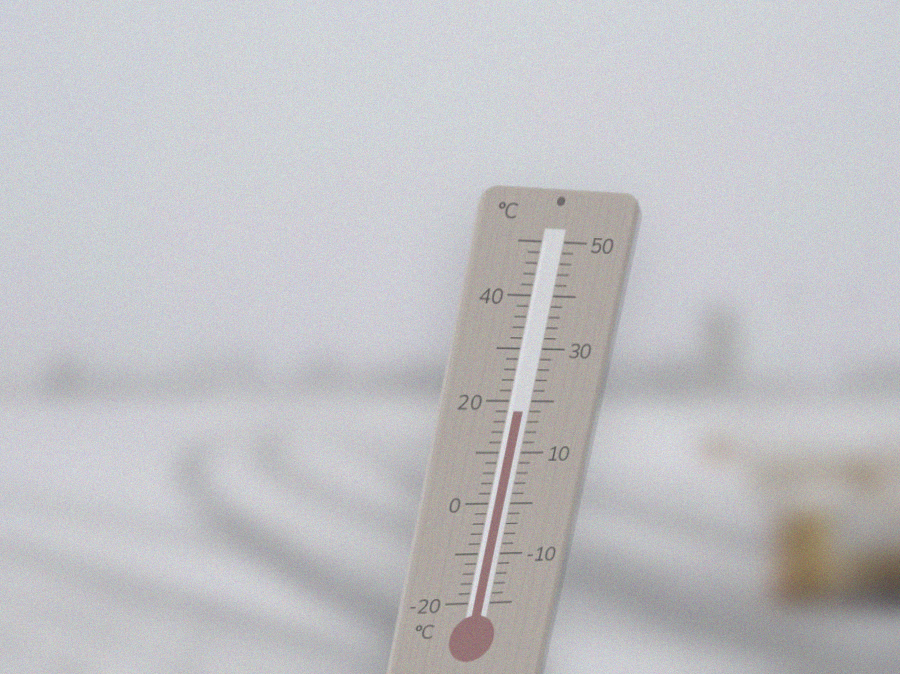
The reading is 18; °C
